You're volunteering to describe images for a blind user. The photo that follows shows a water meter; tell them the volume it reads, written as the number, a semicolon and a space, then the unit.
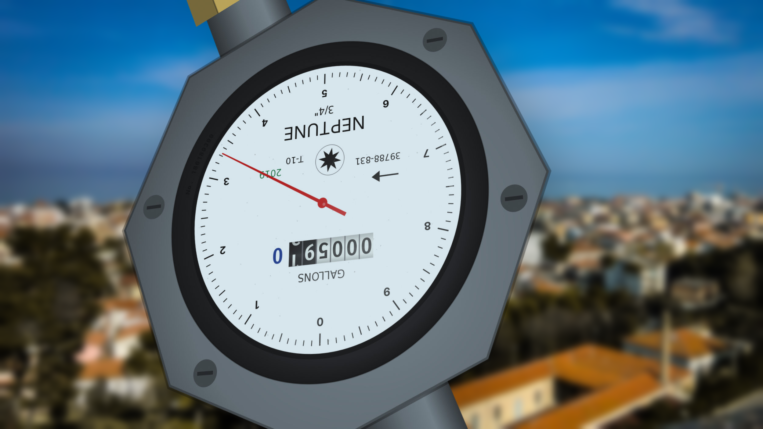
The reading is 5913.3; gal
